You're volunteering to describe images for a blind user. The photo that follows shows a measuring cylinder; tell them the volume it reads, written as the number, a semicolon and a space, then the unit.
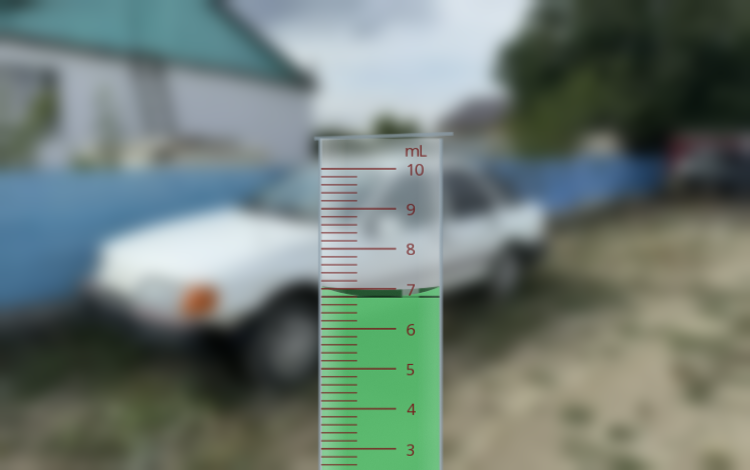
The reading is 6.8; mL
